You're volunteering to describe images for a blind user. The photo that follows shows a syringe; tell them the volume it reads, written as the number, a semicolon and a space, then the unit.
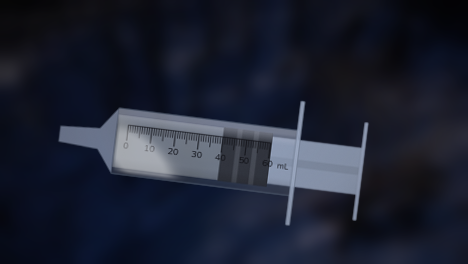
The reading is 40; mL
